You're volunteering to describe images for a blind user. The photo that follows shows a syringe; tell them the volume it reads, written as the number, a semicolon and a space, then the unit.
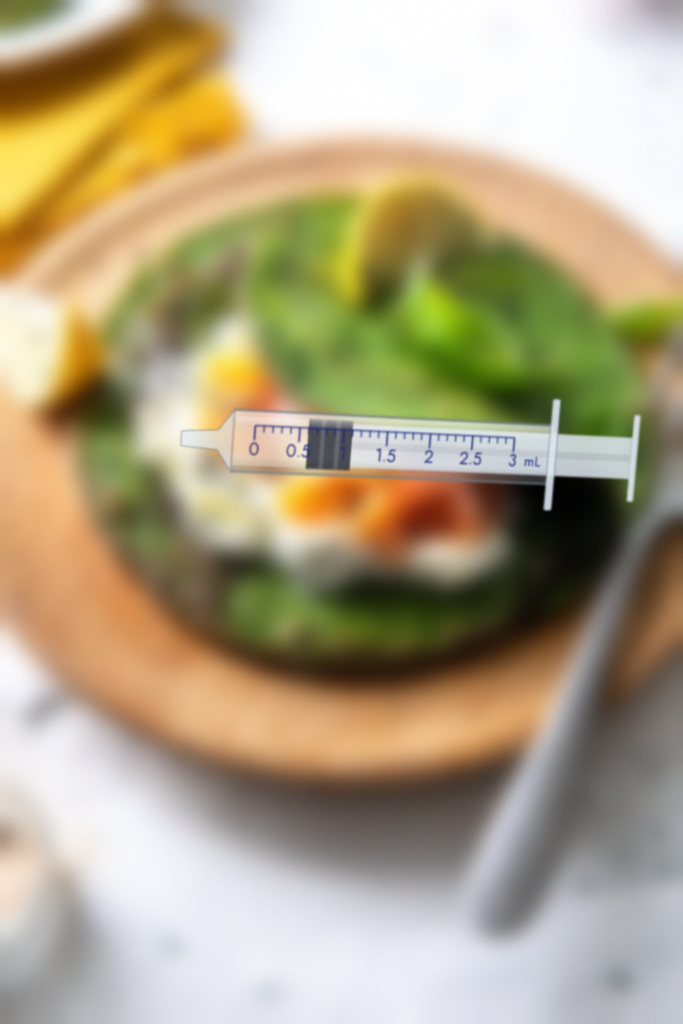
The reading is 0.6; mL
